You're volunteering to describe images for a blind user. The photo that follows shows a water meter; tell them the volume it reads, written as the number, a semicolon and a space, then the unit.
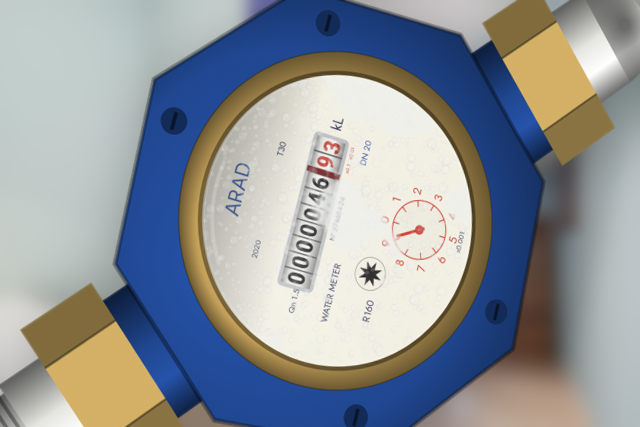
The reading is 46.929; kL
